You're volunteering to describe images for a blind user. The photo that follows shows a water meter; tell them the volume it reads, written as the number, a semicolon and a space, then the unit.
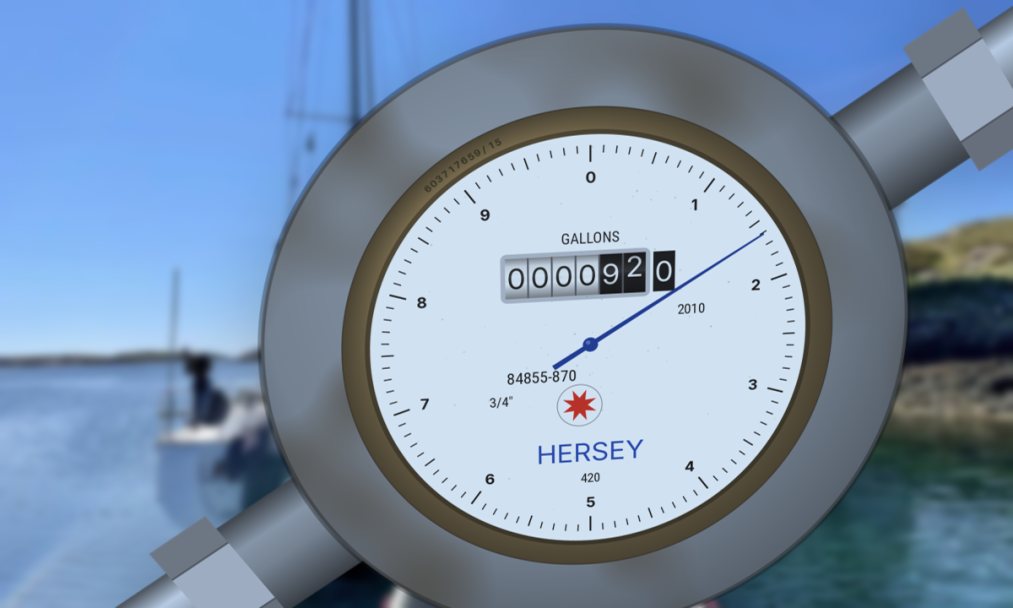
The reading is 921.6; gal
